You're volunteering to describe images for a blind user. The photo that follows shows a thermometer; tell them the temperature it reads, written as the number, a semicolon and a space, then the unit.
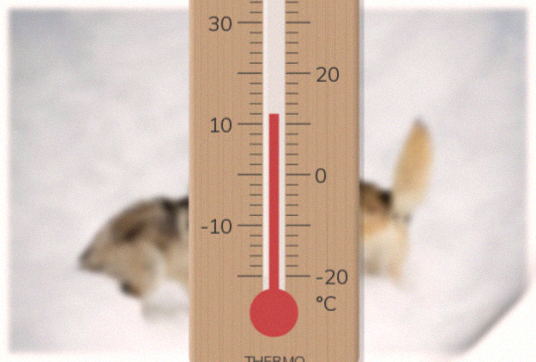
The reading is 12; °C
